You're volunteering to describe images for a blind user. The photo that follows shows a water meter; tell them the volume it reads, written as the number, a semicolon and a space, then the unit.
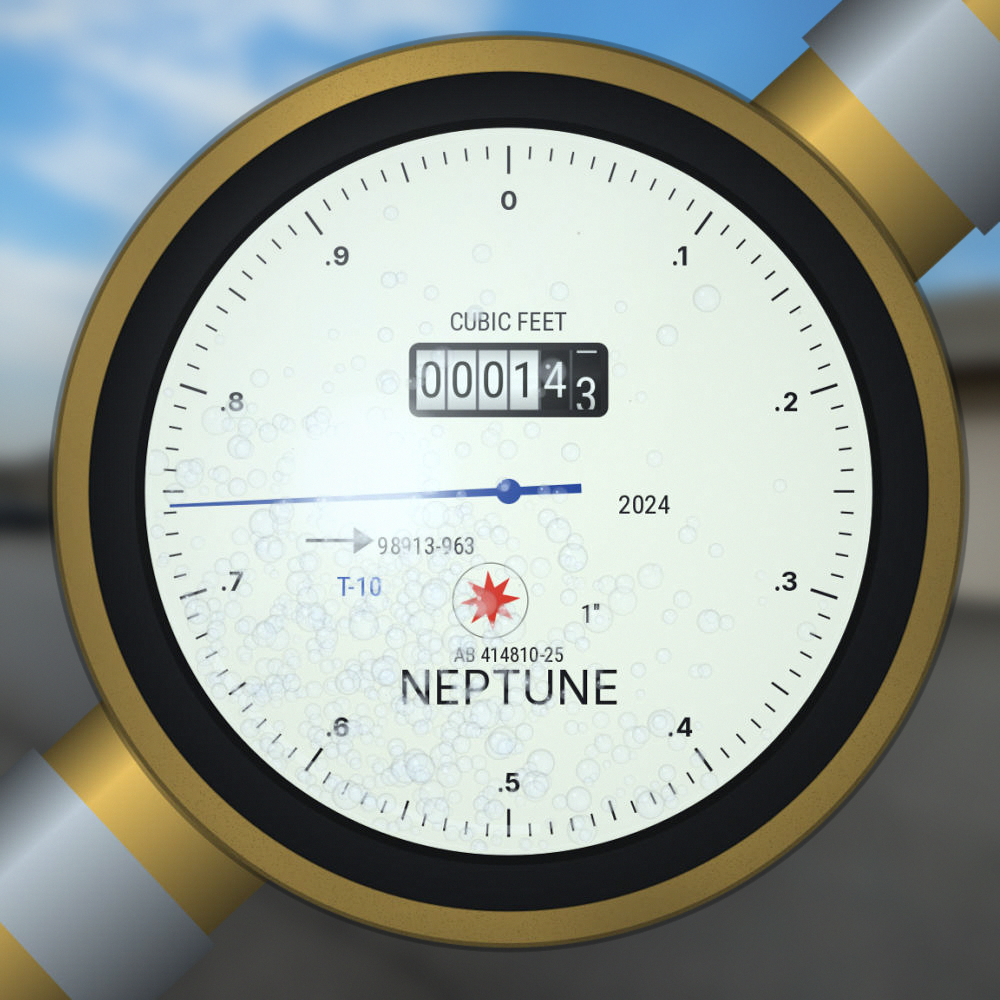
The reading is 142.74; ft³
